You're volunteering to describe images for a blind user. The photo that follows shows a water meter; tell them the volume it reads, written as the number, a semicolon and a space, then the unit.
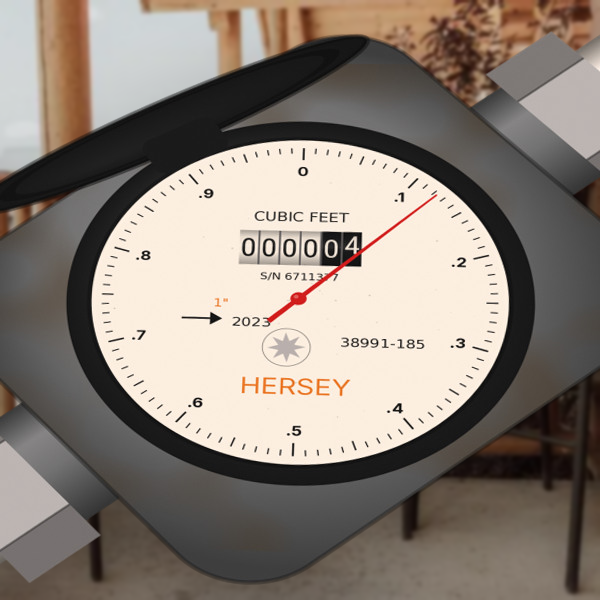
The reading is 4.12; ft³
